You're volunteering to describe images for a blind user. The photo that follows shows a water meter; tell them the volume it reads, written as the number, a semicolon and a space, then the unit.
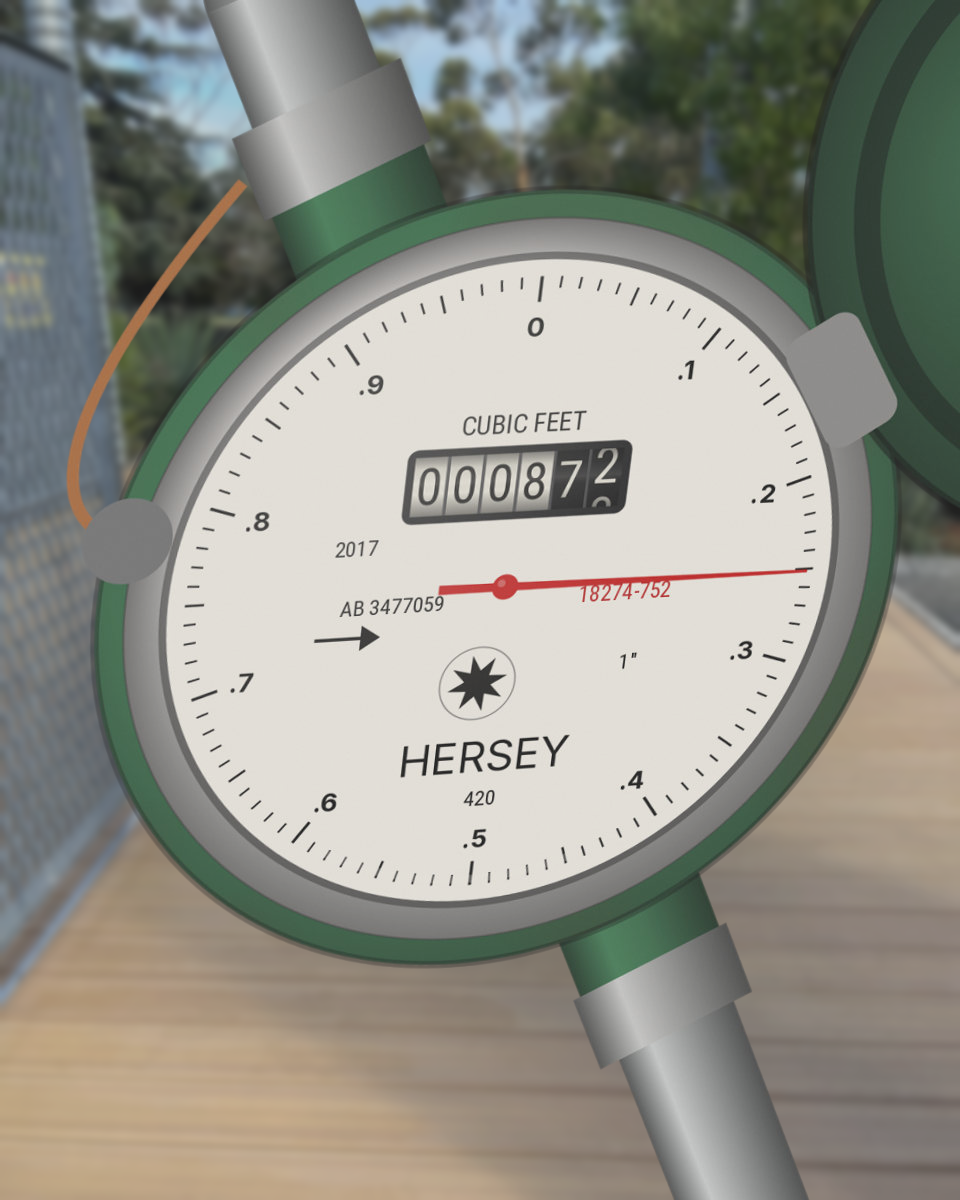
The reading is 872.25; ft³
